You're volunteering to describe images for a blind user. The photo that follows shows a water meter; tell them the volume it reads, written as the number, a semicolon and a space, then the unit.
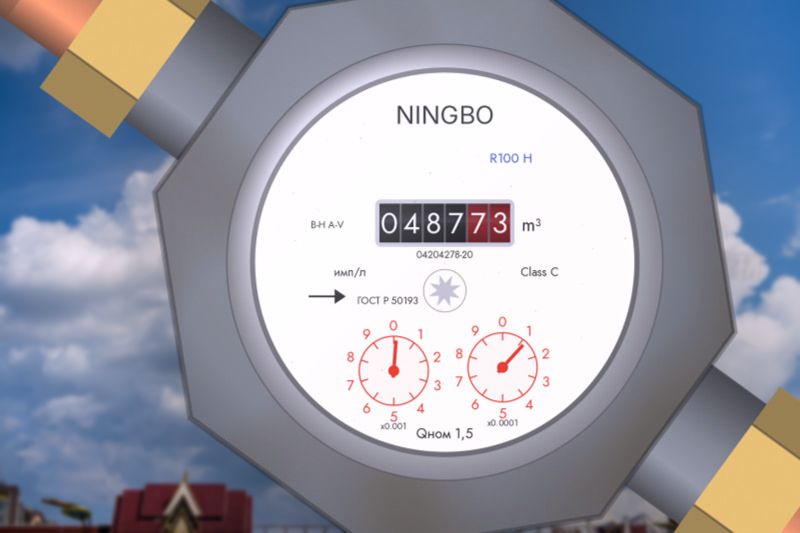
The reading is 487.7301; m³
